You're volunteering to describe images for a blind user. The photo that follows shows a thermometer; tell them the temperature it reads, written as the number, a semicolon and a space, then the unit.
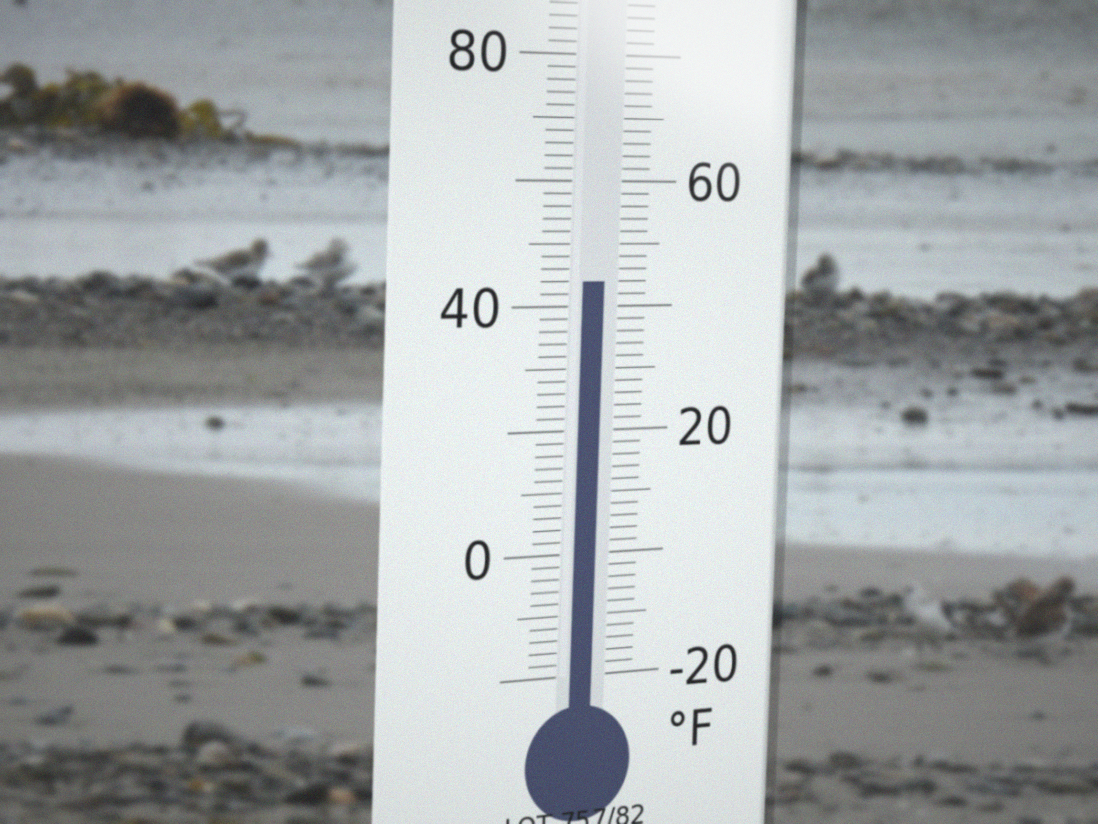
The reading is 44; °F
